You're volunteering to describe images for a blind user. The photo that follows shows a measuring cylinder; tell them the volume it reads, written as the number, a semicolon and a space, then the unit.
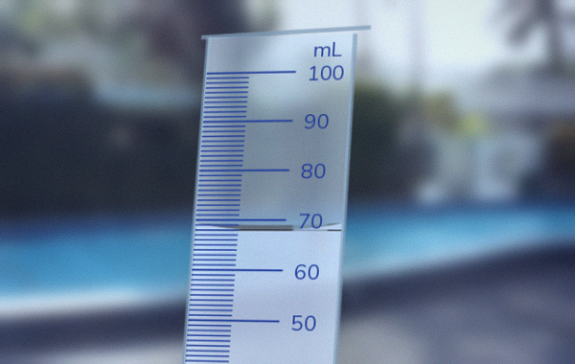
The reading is 68; mL
